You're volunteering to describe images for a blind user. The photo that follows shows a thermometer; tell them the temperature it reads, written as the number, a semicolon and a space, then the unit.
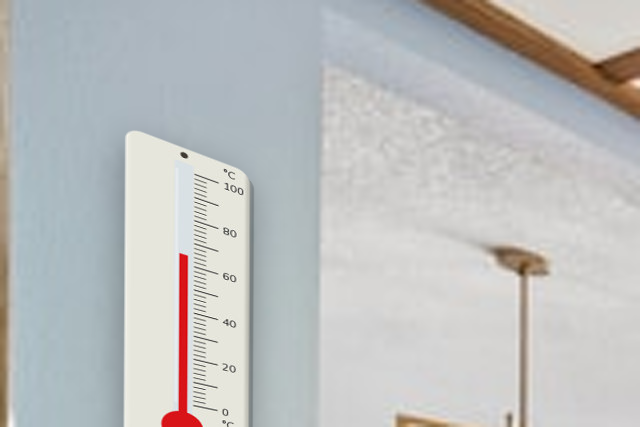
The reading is 64; °C
